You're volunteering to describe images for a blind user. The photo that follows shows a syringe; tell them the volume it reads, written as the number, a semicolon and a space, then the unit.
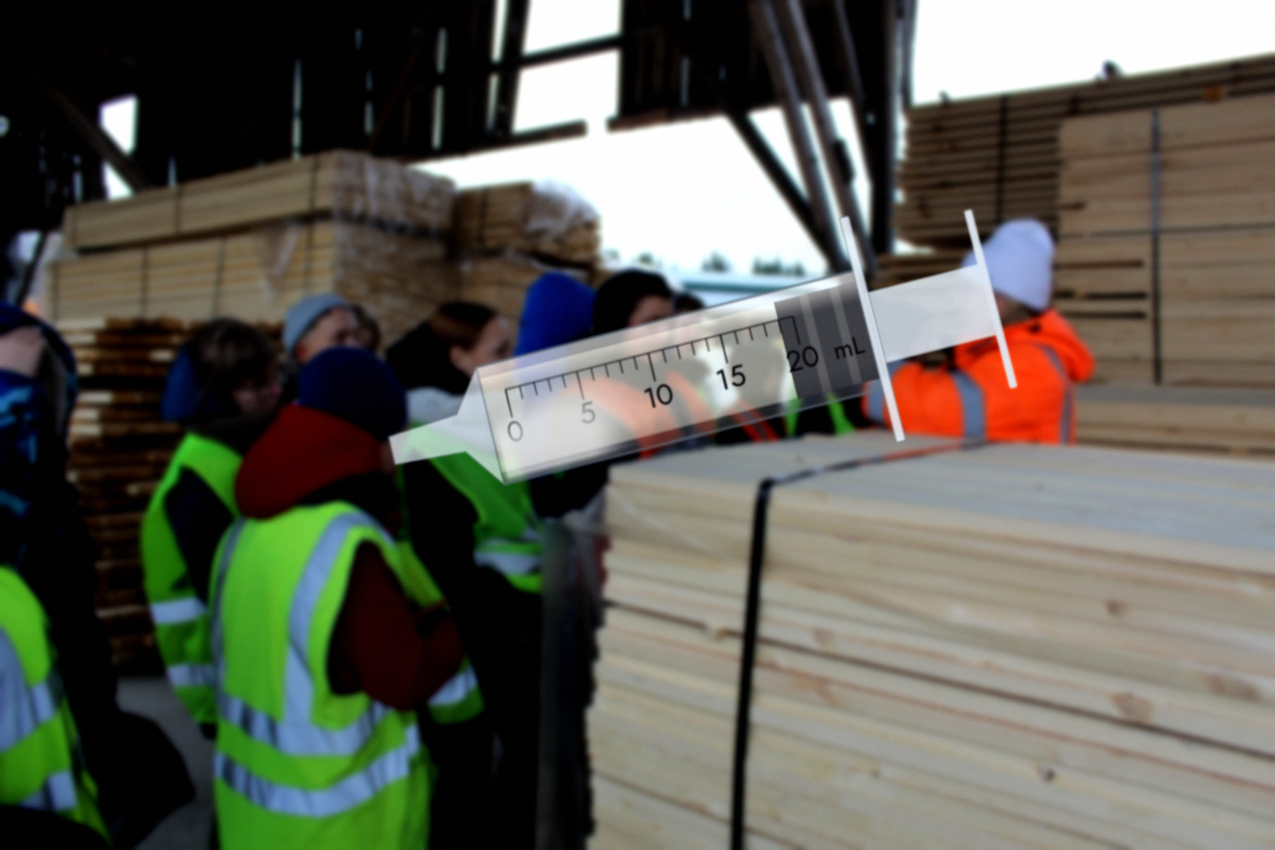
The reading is 19; mL
